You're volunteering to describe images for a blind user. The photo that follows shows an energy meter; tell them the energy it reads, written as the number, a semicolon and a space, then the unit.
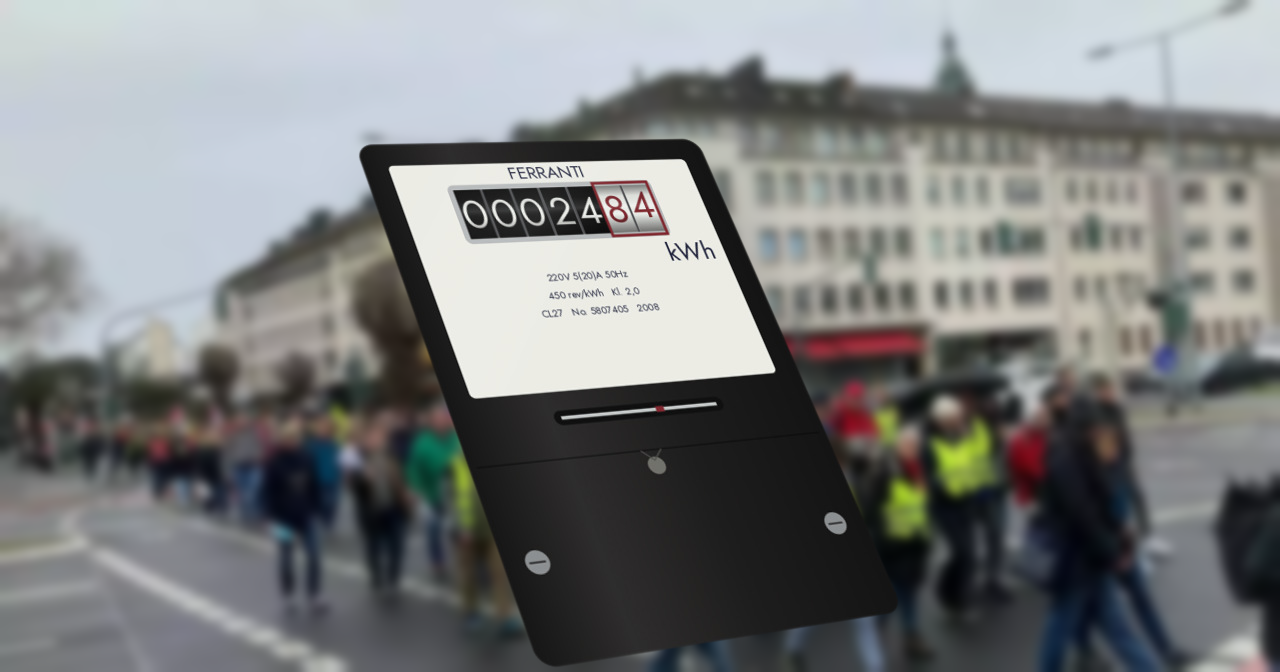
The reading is 24.84; kWh
